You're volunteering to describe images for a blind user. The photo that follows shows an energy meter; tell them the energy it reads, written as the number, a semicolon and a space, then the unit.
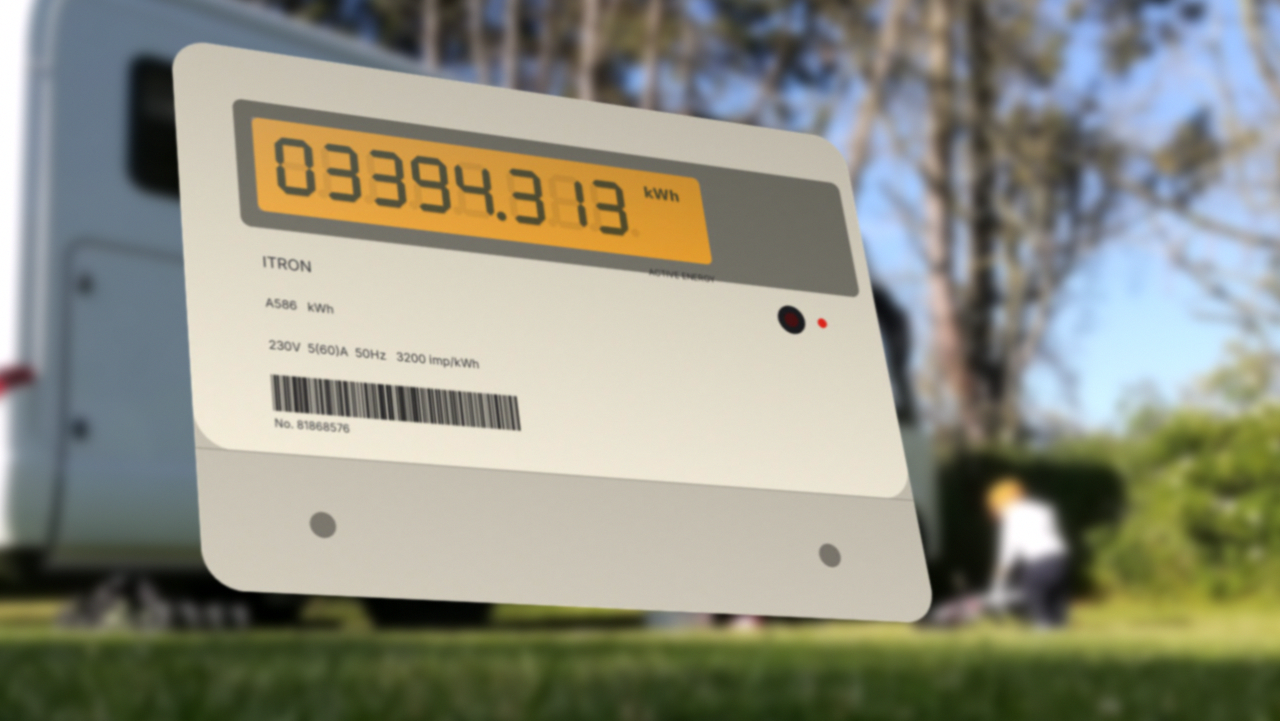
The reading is 3394.313; kWh
